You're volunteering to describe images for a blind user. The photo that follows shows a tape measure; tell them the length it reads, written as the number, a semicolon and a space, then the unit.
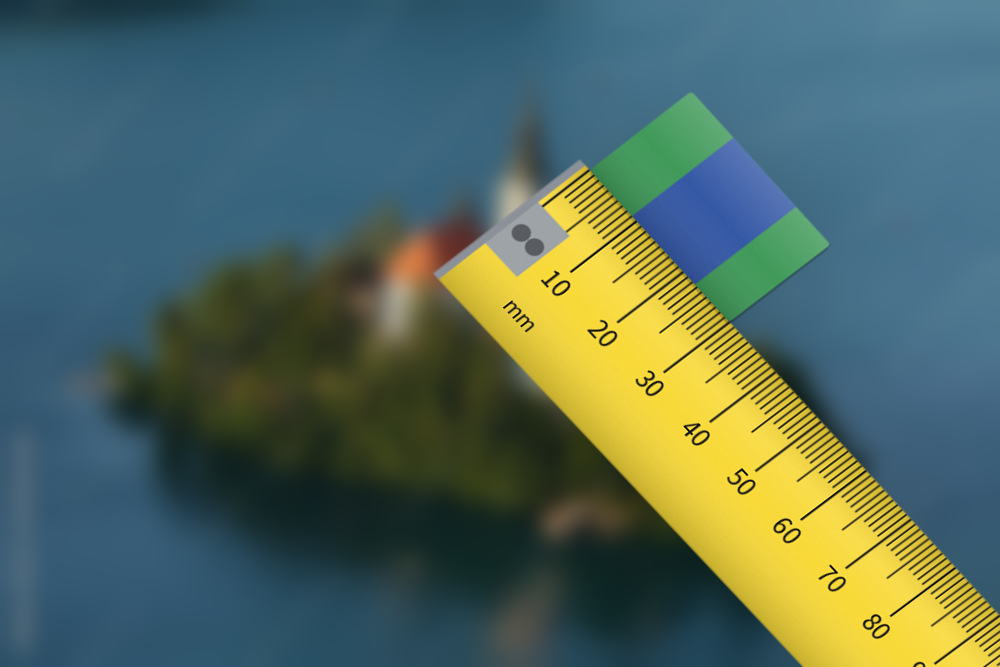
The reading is 30; mm
